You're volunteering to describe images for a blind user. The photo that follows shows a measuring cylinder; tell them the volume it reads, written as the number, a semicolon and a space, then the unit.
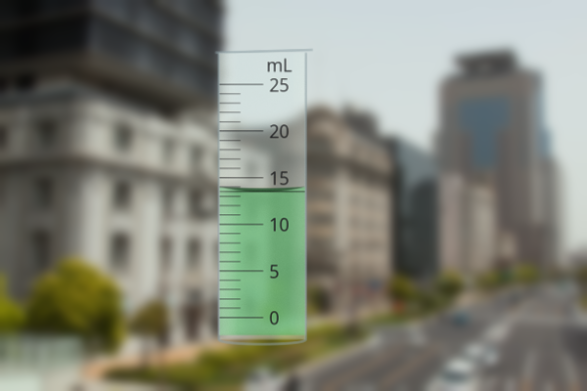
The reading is 13.5; mL
